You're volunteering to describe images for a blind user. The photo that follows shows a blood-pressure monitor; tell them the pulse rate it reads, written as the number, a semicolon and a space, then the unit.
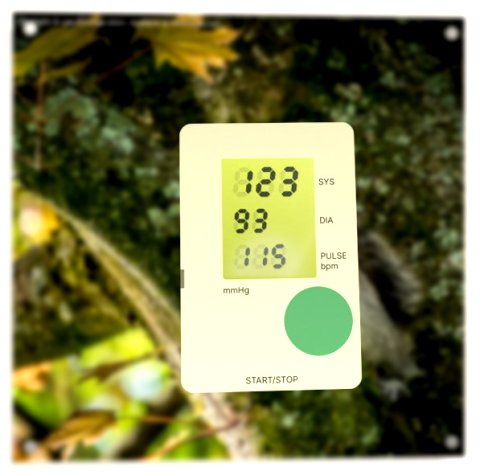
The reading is 115; bpm
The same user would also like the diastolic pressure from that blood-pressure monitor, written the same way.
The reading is 93; mmHg
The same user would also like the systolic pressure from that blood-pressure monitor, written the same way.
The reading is 123; mmHg
